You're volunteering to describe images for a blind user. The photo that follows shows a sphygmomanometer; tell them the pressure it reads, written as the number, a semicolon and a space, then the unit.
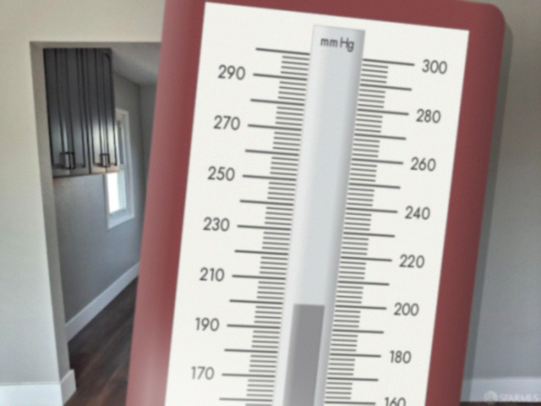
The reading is 200; mmHg
